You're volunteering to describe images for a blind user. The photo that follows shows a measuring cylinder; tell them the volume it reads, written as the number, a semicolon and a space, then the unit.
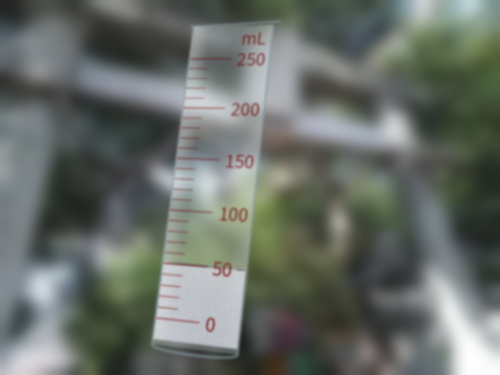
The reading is 50; mL
